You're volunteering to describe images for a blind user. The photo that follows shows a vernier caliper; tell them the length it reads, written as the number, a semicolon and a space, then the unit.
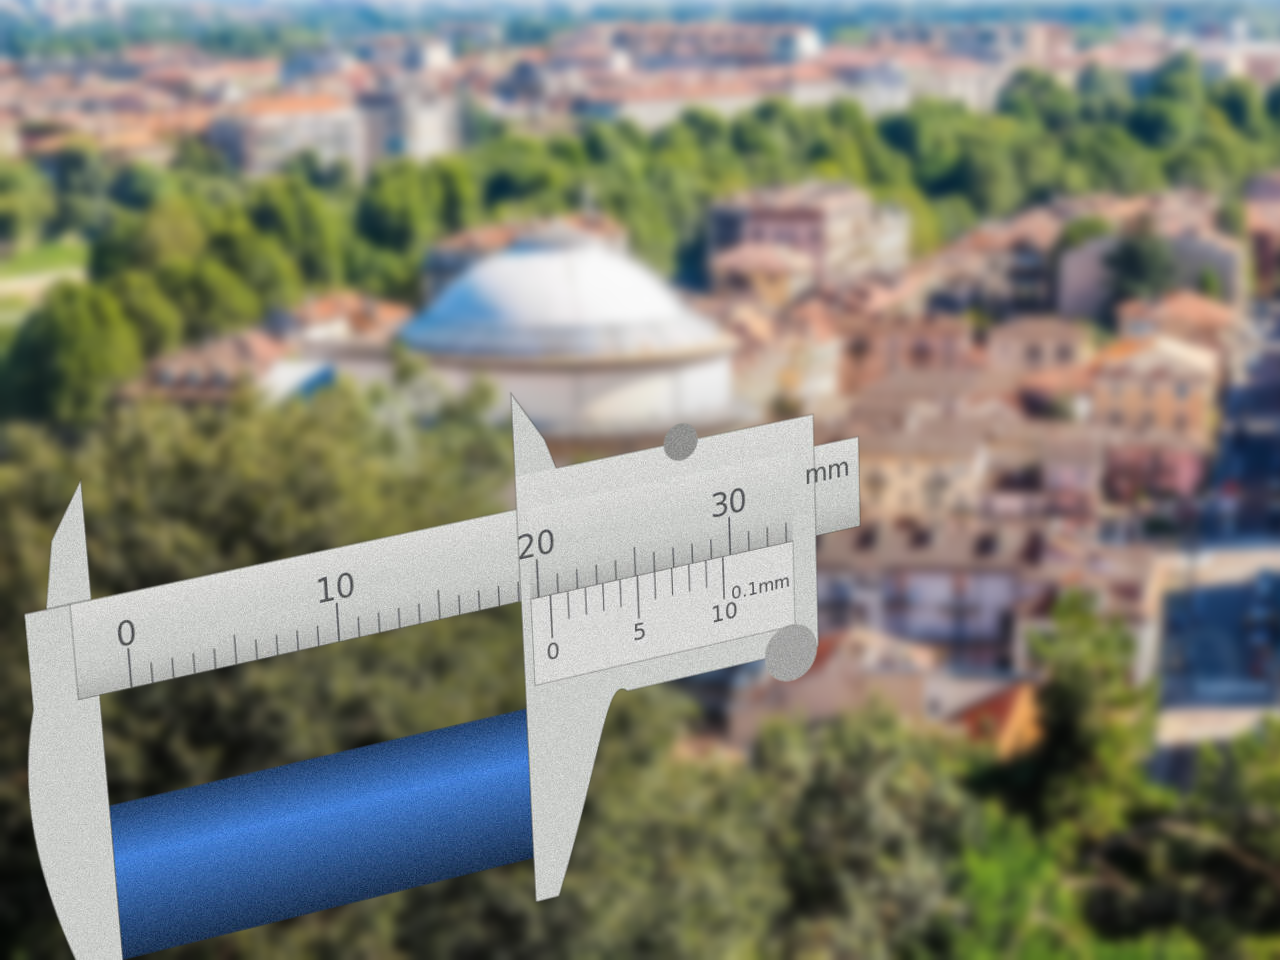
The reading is 20.6; mm
